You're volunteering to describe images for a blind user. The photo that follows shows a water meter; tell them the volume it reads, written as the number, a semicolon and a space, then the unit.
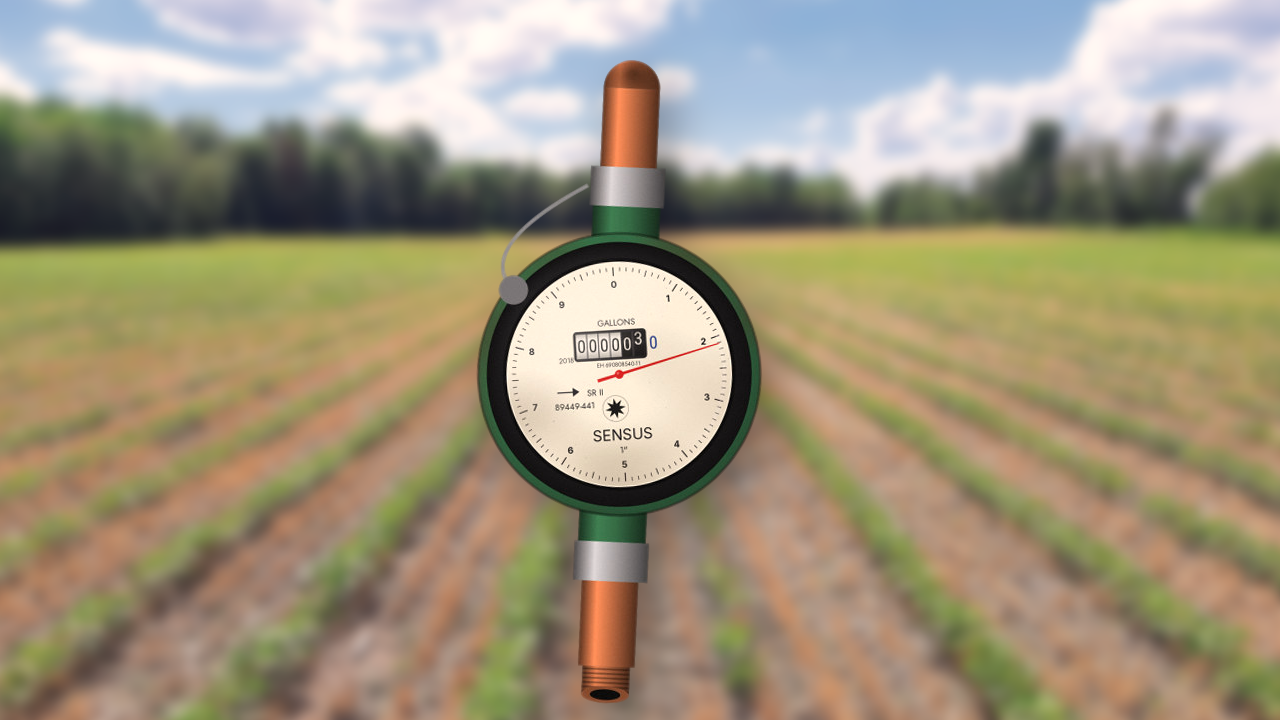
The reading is 32.1; gal
